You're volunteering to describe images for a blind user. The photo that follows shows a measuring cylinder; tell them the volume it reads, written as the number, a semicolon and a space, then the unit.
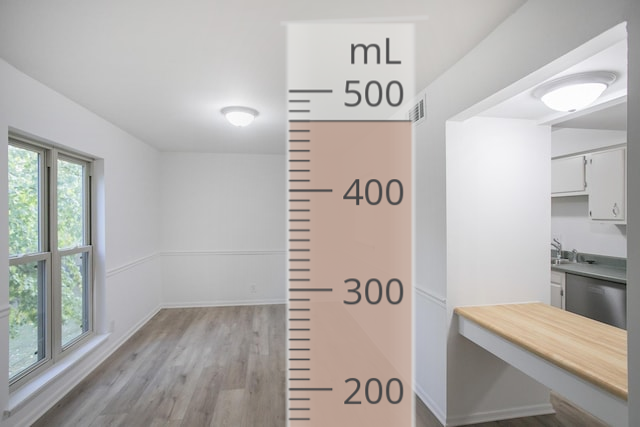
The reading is 470; mL
